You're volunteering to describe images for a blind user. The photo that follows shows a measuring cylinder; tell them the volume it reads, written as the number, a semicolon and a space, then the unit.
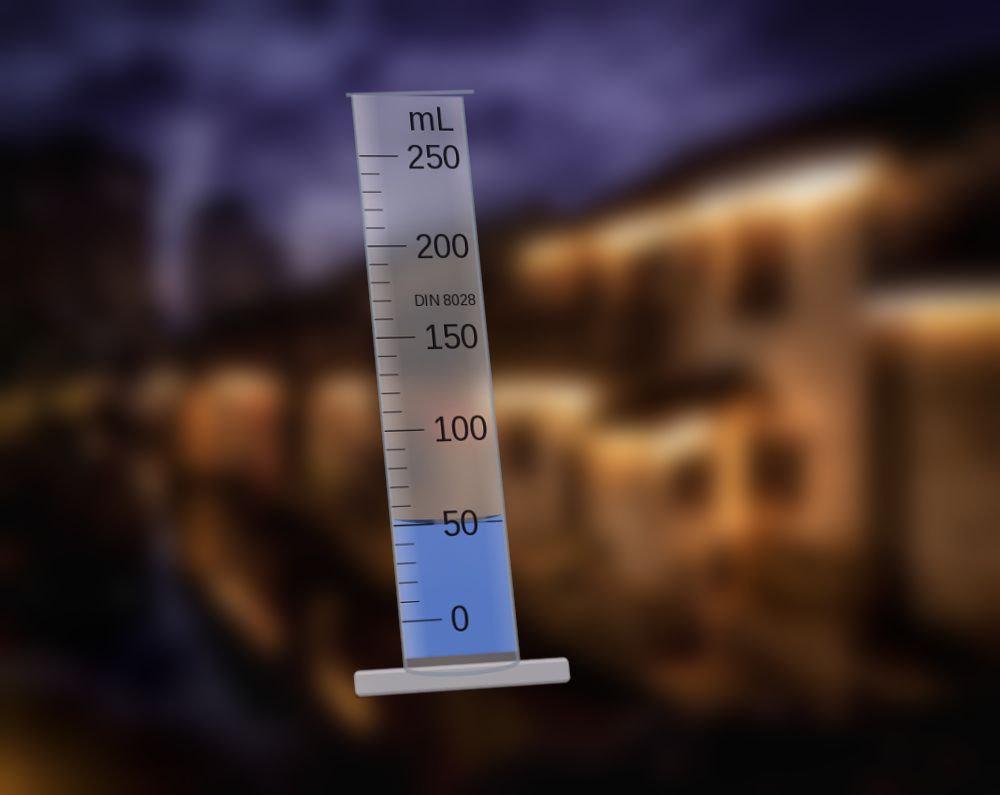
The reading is 50; mL
